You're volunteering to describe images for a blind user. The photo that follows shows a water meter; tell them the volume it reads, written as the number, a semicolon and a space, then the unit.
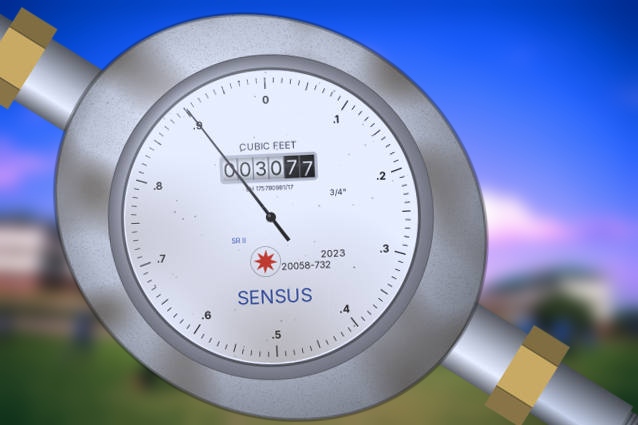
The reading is 3076.90; ft³
